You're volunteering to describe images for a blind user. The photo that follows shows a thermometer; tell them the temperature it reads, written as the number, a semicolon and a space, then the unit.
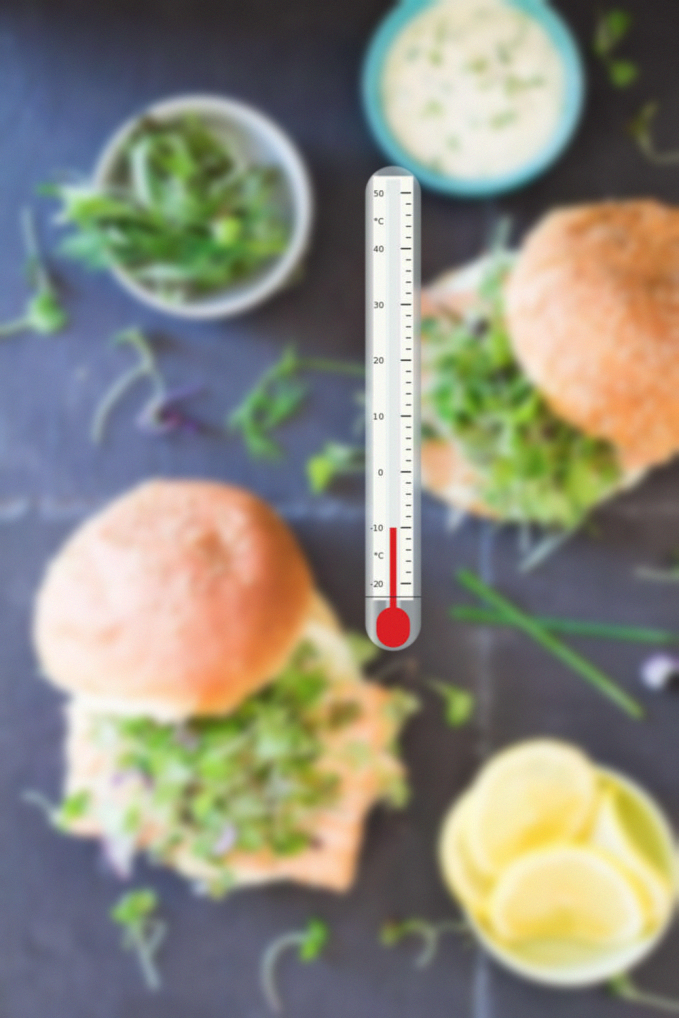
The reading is -10; °C
